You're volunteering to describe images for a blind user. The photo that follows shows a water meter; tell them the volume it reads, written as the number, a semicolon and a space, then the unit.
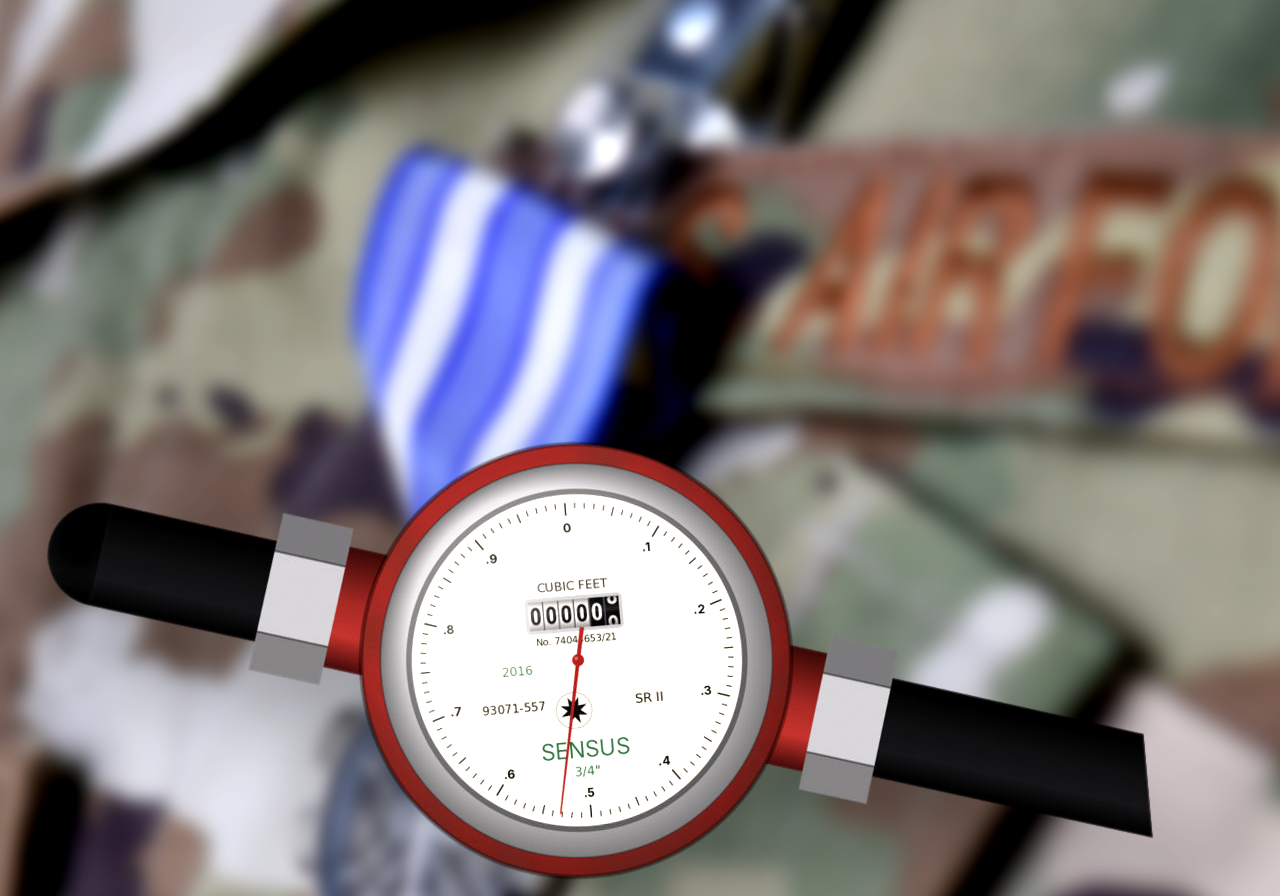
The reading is 8.53; ft³
